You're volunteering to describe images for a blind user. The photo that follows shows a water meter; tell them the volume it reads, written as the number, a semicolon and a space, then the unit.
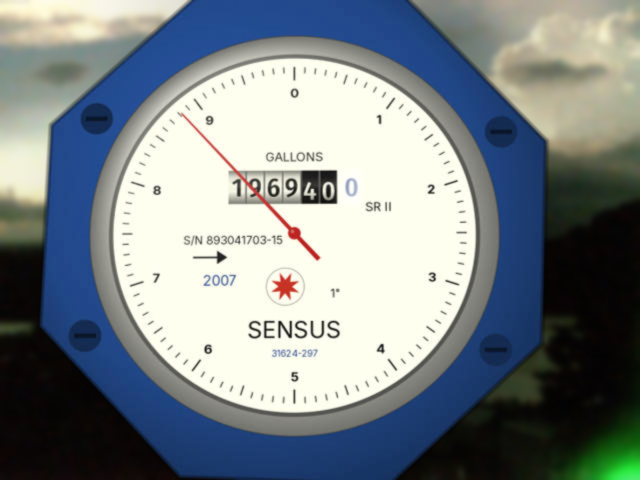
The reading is 1969398.8; gal
